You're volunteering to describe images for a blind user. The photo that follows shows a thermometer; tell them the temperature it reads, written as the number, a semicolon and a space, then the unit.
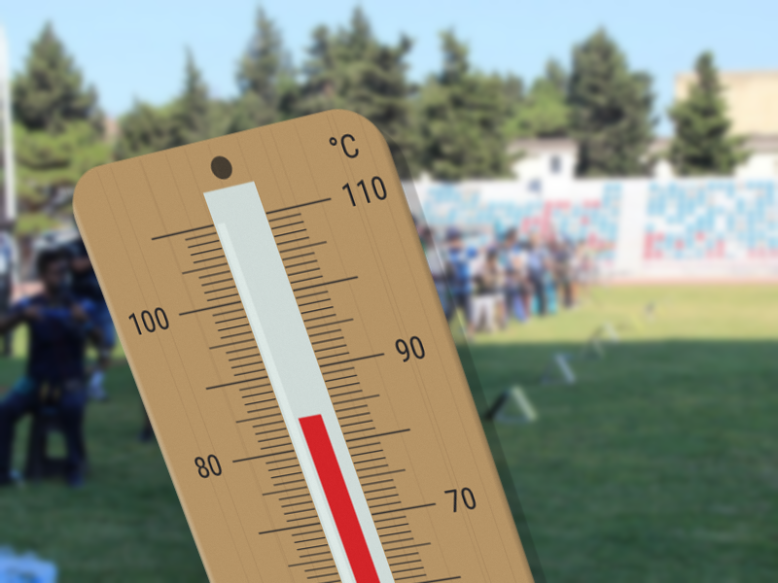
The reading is 84; °C
